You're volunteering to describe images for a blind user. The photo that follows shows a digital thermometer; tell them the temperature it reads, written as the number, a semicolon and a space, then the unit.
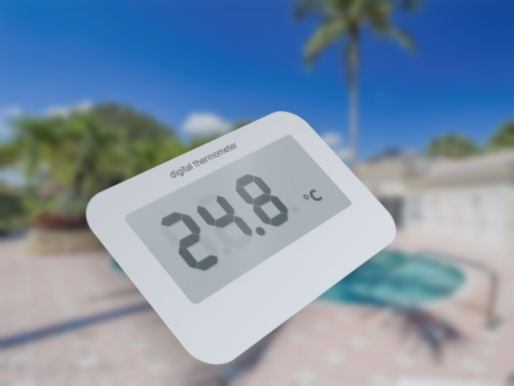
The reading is 24.8; °C
